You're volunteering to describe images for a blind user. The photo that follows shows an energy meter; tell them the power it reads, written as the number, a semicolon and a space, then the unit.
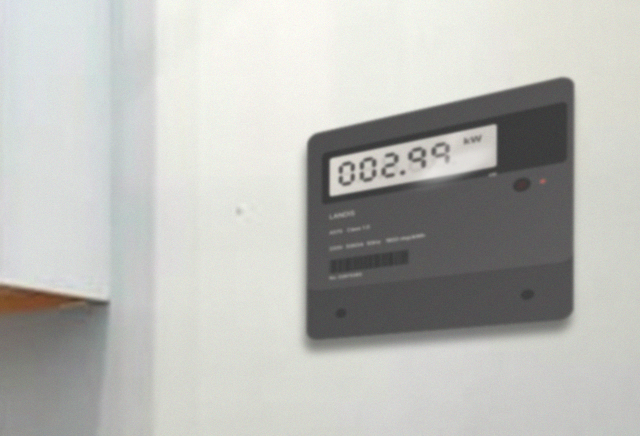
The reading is 2.99; kW
